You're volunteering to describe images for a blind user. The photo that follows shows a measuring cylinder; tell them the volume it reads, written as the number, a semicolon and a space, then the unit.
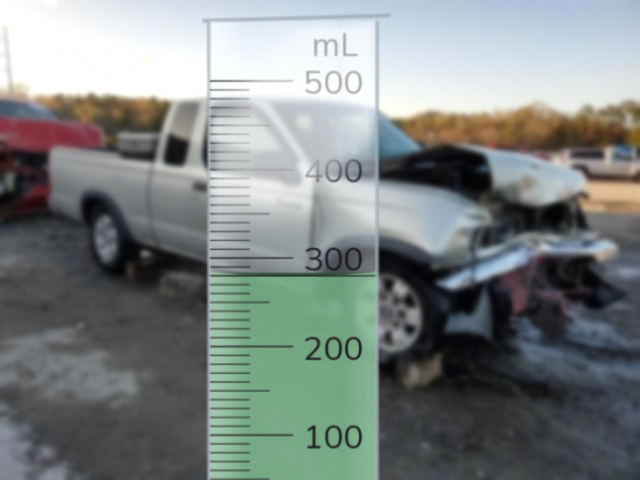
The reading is 280; mL
